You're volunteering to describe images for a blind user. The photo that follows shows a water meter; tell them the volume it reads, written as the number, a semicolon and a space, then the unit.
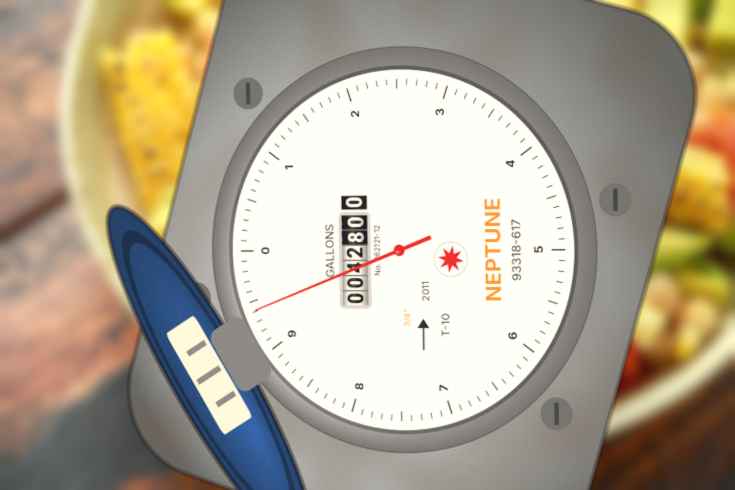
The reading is 42799.4; gal
